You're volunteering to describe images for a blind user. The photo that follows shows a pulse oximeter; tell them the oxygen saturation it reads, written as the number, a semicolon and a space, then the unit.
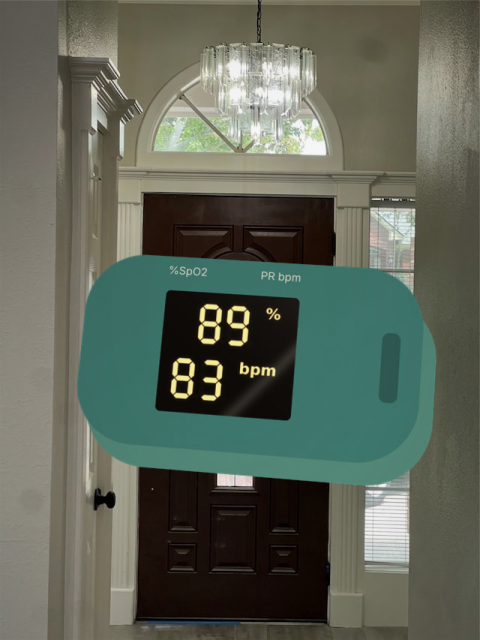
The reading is 89; %
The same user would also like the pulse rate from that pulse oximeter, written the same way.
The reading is 83; bpm
